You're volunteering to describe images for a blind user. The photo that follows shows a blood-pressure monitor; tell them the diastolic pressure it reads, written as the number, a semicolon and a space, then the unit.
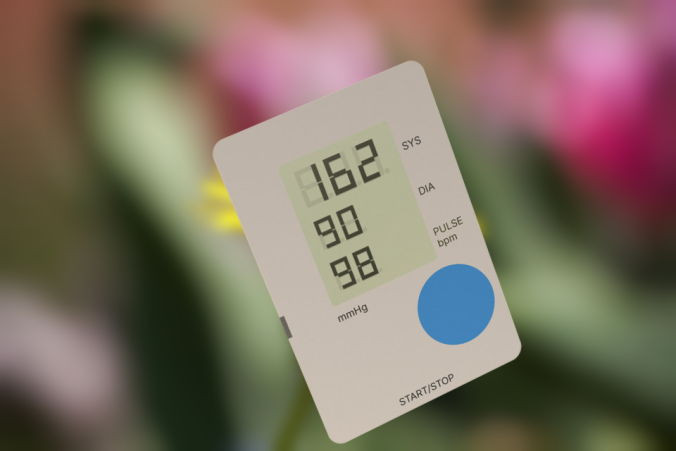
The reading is 90; mmHg
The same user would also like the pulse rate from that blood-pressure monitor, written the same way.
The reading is 98; bpm
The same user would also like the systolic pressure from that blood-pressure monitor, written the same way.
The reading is 162; mmHg
